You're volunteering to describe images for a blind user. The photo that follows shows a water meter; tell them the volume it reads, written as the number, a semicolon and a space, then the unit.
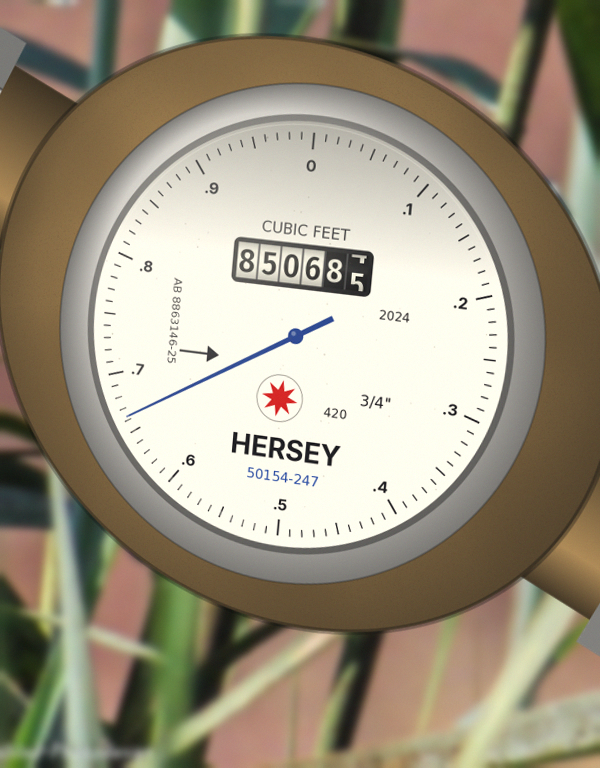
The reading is 850684.66; ft³
